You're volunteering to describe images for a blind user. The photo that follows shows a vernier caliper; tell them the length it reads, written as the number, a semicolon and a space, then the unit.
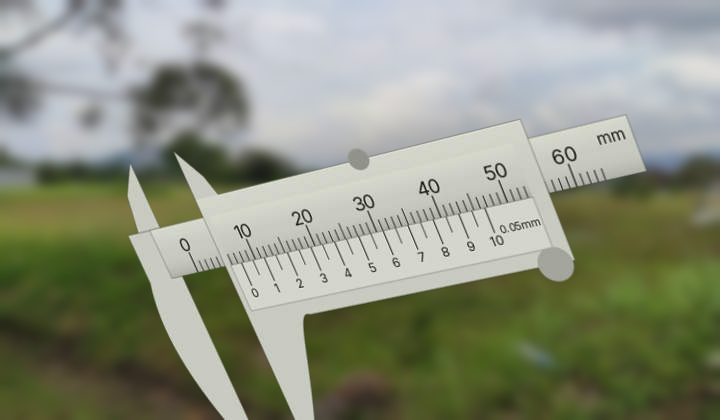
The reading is 7.6; mm
